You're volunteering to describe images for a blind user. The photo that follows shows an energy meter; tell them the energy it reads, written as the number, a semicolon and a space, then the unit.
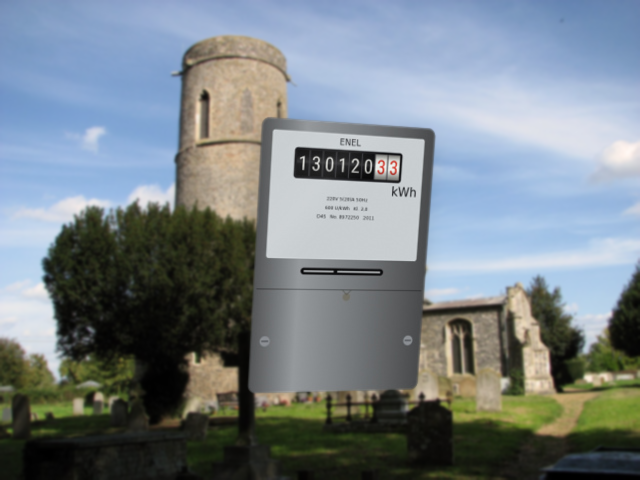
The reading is 130120.33; kWh
